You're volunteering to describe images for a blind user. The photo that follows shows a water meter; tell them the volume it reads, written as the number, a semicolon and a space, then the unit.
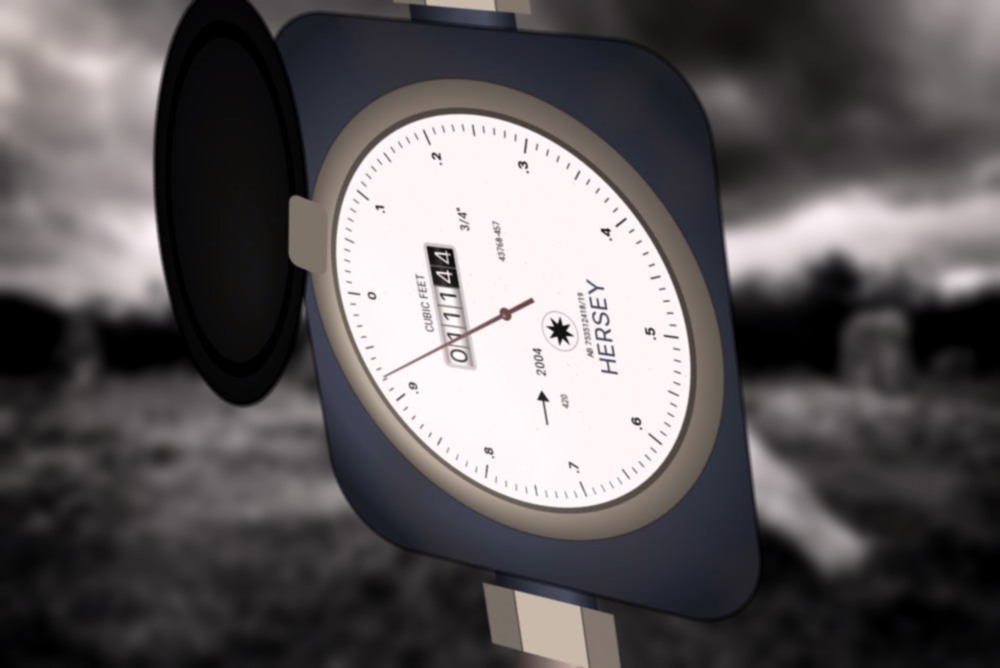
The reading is 11143.92; ft³
